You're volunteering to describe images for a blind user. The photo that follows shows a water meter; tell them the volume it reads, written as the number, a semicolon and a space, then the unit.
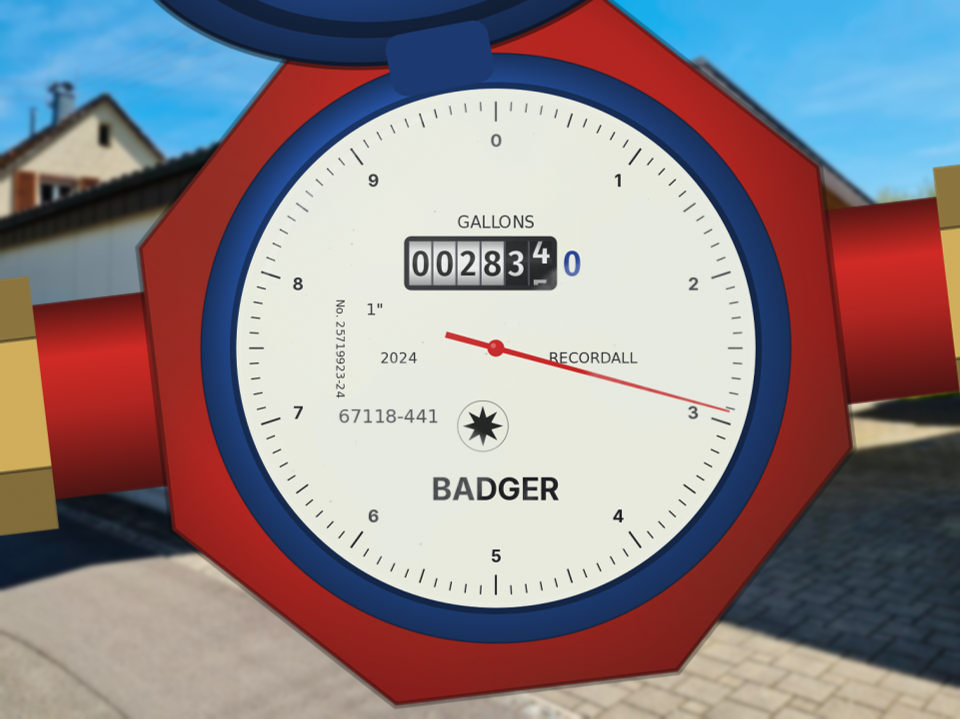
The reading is 28342.9; gal
